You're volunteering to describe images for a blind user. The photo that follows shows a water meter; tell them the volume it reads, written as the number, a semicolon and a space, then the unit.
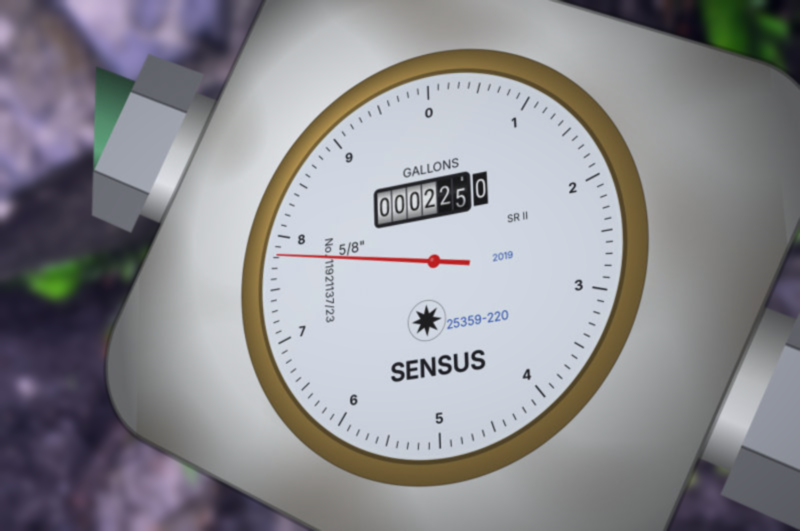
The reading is 2247.8; gal
